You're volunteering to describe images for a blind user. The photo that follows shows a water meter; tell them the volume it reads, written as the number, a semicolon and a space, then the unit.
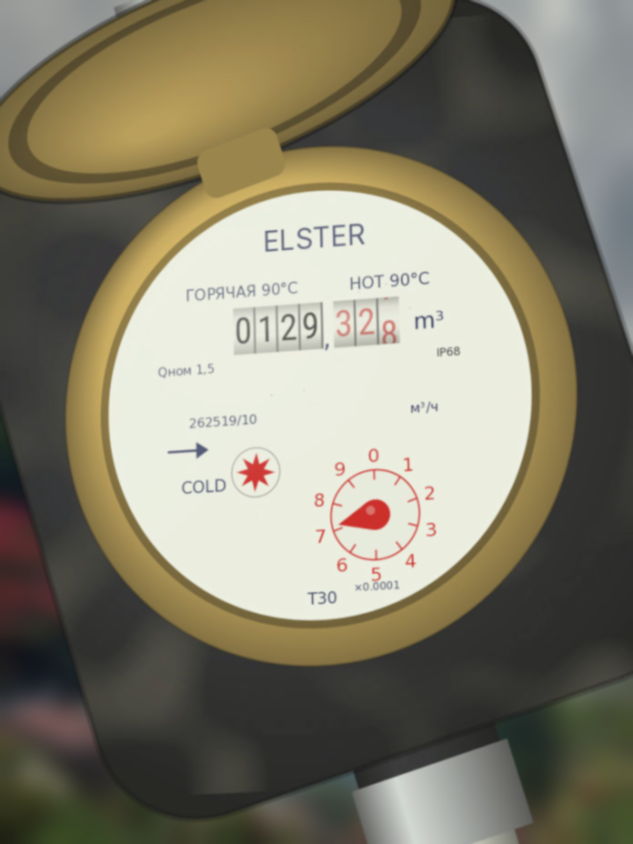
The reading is 129.3277; m³
